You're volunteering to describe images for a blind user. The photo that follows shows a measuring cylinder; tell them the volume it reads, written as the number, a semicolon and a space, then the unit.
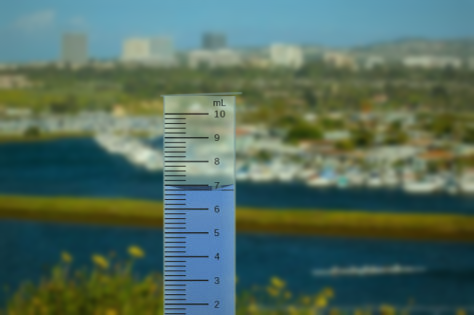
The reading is 6.8; mL
